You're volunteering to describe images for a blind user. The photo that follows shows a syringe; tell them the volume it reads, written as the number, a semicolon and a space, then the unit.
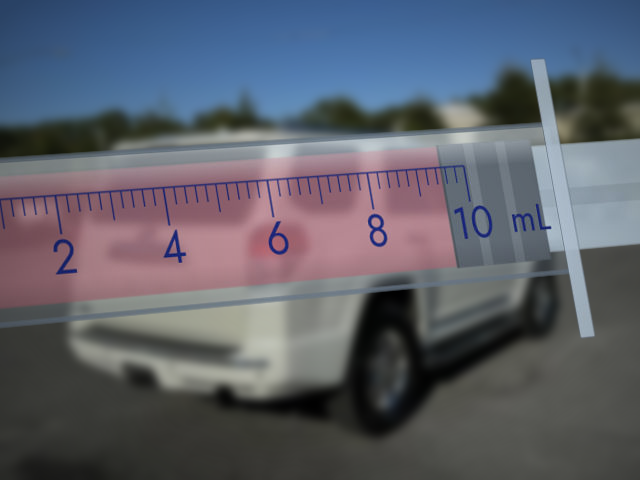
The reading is 9.5; mL
